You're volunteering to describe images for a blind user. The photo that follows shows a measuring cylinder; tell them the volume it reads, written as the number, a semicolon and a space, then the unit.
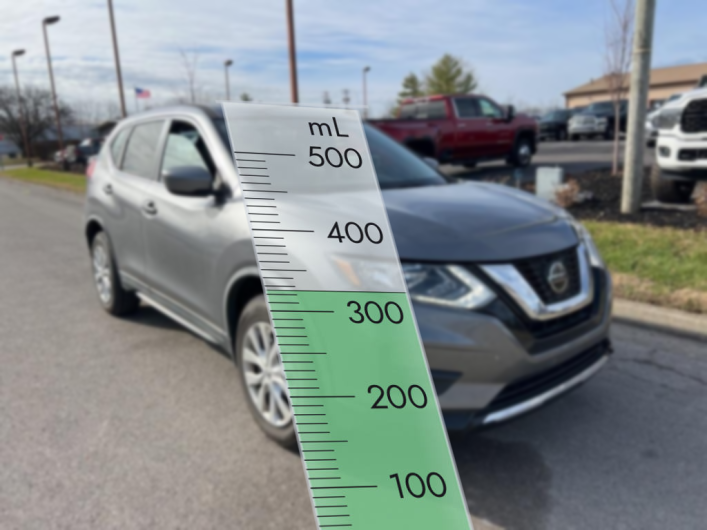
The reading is 325; mL
